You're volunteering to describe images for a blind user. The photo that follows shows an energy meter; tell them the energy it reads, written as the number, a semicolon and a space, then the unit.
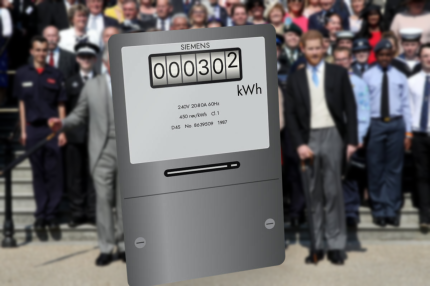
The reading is 302; kWh
